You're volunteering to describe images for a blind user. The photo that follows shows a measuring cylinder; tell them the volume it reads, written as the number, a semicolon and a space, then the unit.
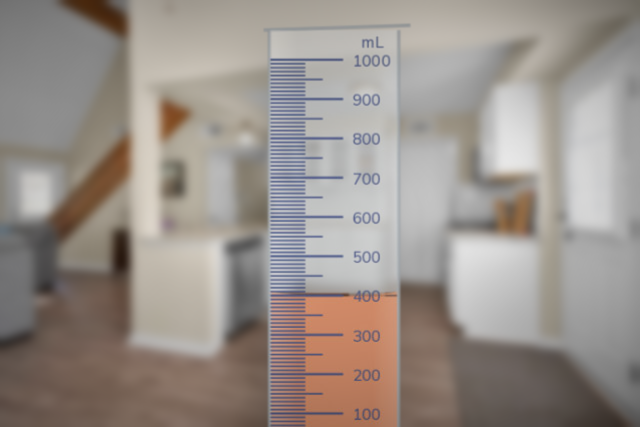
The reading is 400; mL
